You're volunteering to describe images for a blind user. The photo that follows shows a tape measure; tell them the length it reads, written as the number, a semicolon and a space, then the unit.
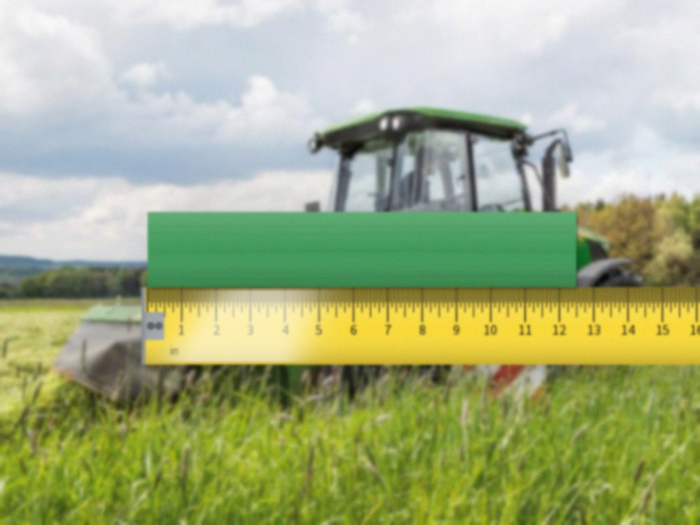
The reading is 12.5; in
